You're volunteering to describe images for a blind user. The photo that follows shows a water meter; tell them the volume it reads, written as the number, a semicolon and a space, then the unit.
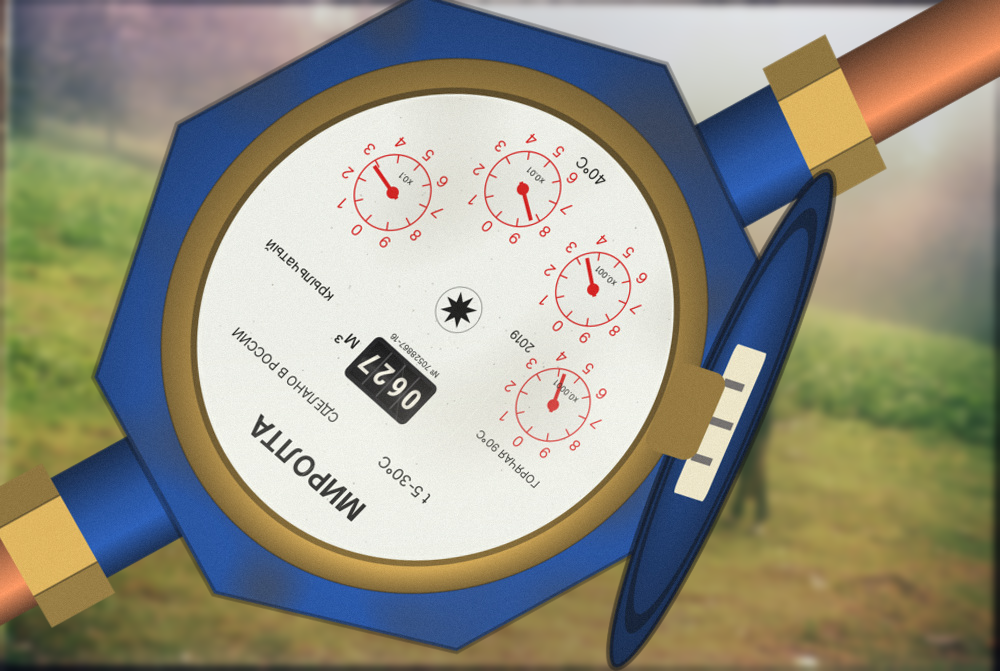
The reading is 627.2834; m³
